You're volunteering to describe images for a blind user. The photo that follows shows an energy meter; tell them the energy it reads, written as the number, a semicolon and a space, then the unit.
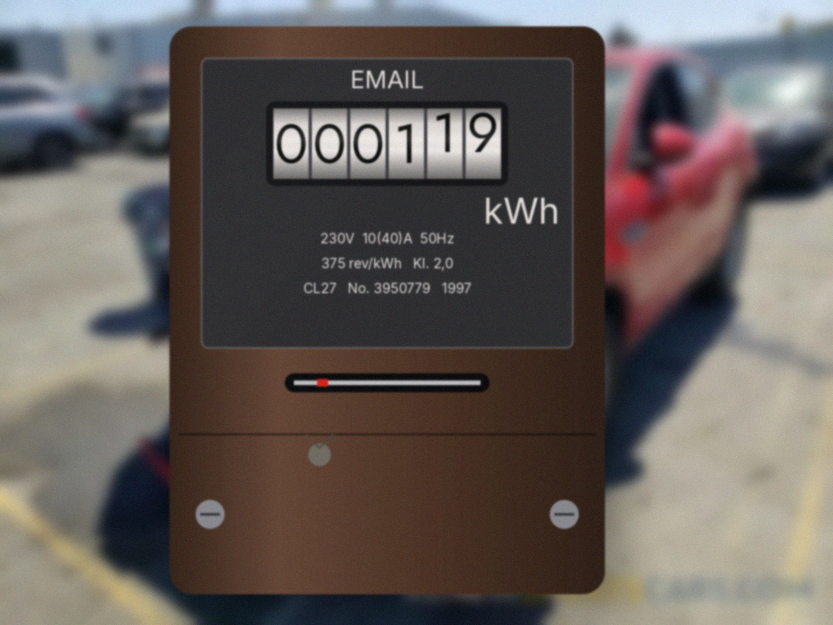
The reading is 119; kWh
